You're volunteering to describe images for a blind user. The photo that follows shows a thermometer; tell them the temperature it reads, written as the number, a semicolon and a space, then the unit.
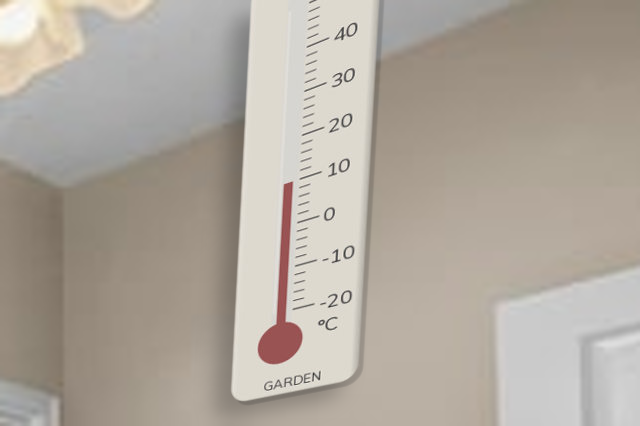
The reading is 10; °C
